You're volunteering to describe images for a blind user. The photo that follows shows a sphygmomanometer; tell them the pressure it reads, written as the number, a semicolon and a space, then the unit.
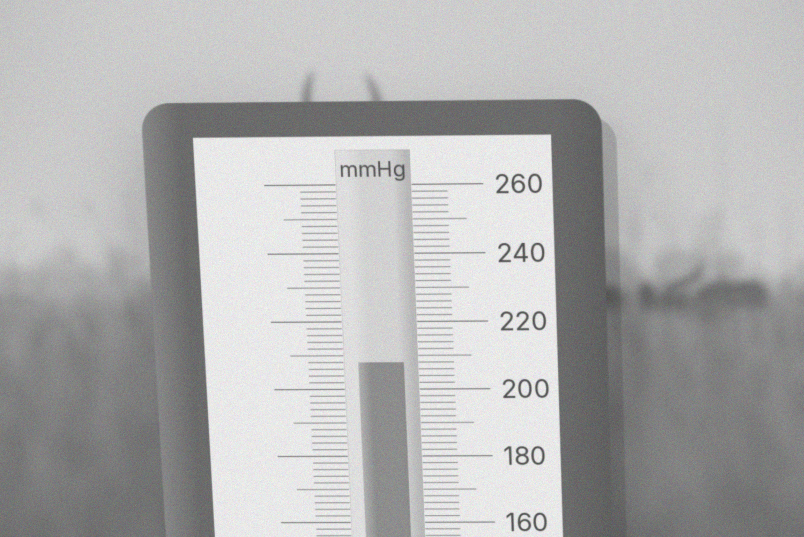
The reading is 208; mmHg
